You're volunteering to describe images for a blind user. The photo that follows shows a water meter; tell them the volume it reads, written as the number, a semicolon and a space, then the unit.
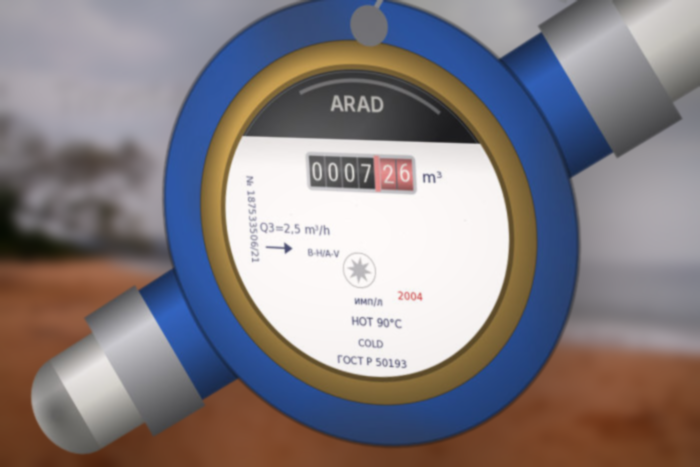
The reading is 7.26; m³
